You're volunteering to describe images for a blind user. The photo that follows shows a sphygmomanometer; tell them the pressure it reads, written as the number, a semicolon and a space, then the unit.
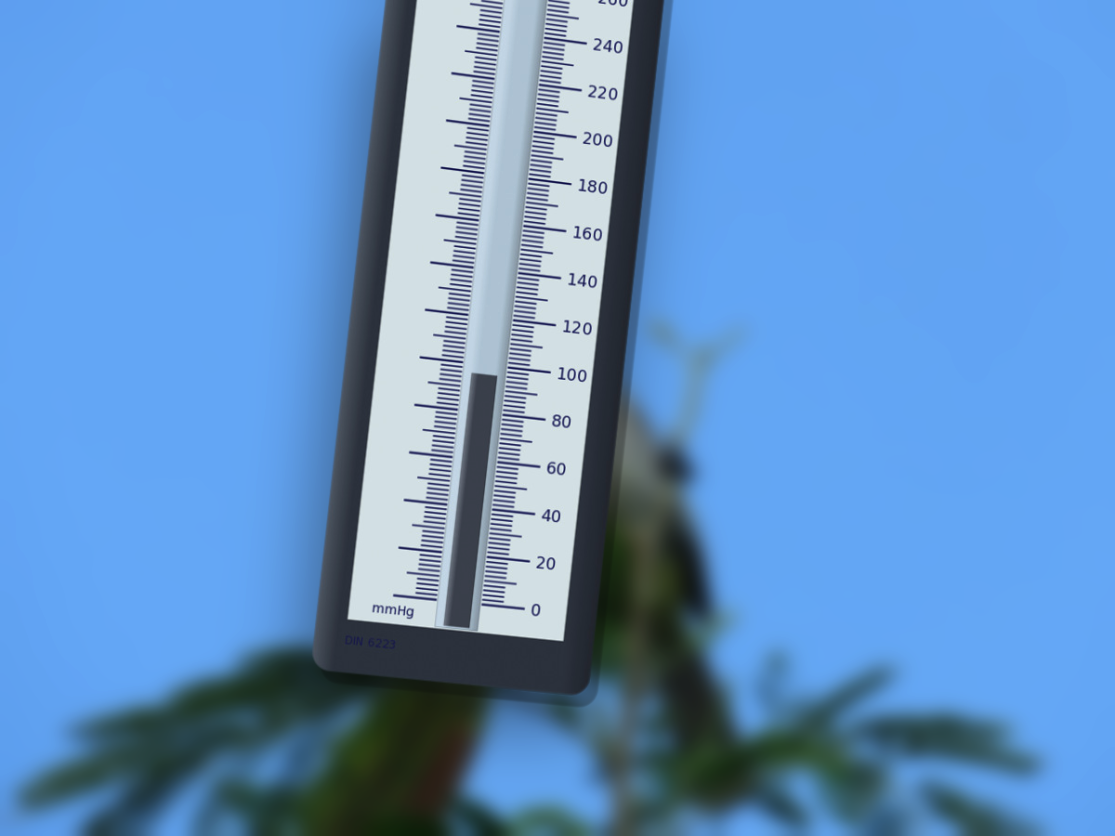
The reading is 96; mmHg
